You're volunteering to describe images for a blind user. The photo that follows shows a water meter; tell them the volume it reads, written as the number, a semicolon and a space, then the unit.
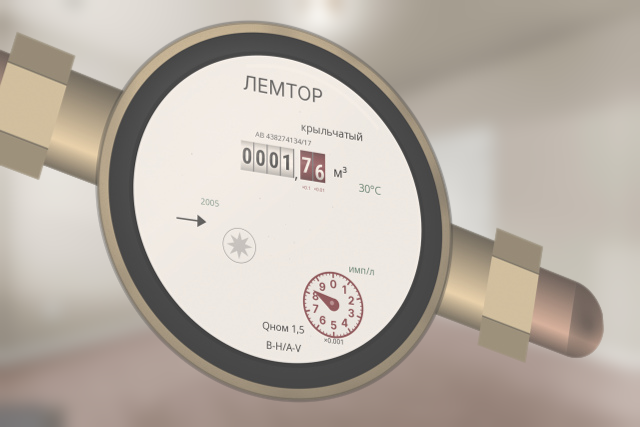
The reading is 1.758; m³
